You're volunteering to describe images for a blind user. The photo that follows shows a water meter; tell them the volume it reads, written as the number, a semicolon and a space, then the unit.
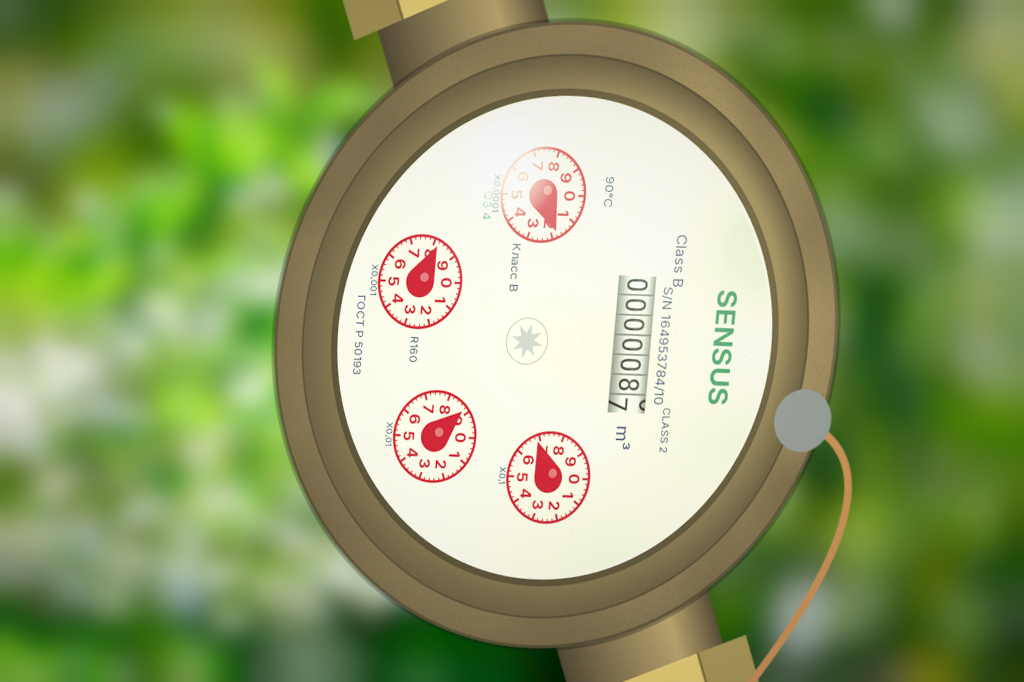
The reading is 86.6881; m³
